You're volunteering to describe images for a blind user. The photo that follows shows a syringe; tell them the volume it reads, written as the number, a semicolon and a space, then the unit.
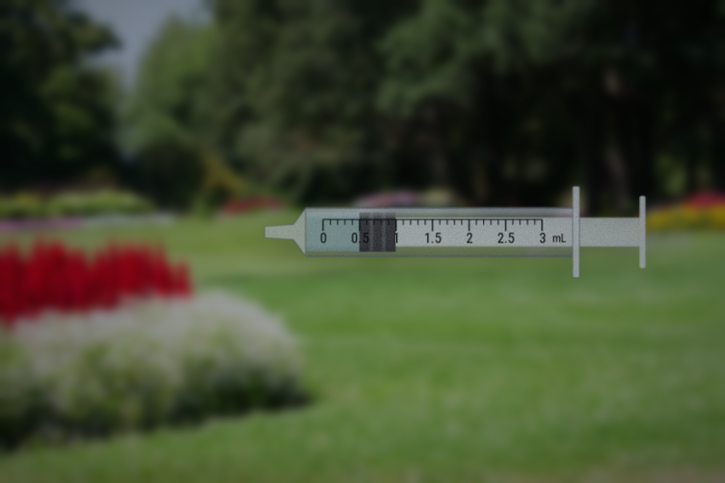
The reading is 0.5; mL
